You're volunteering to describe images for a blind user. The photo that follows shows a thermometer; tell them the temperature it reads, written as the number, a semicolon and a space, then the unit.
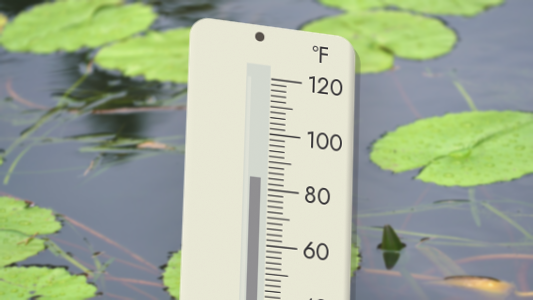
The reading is 84; °F
